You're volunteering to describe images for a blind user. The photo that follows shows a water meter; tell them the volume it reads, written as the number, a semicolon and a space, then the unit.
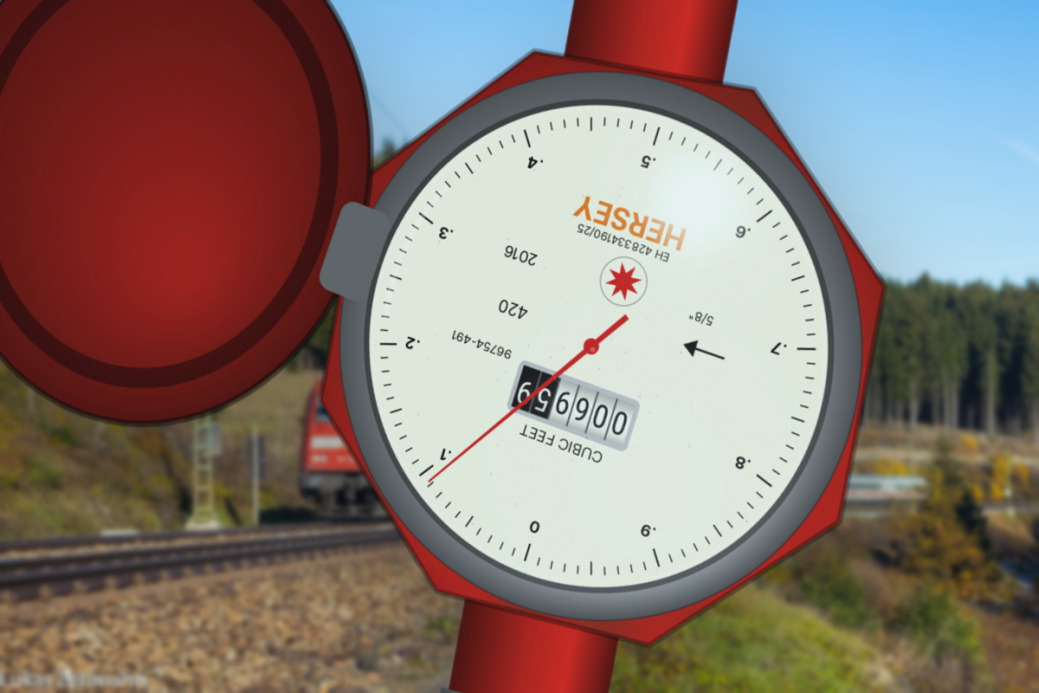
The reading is 6959.09; ft³
